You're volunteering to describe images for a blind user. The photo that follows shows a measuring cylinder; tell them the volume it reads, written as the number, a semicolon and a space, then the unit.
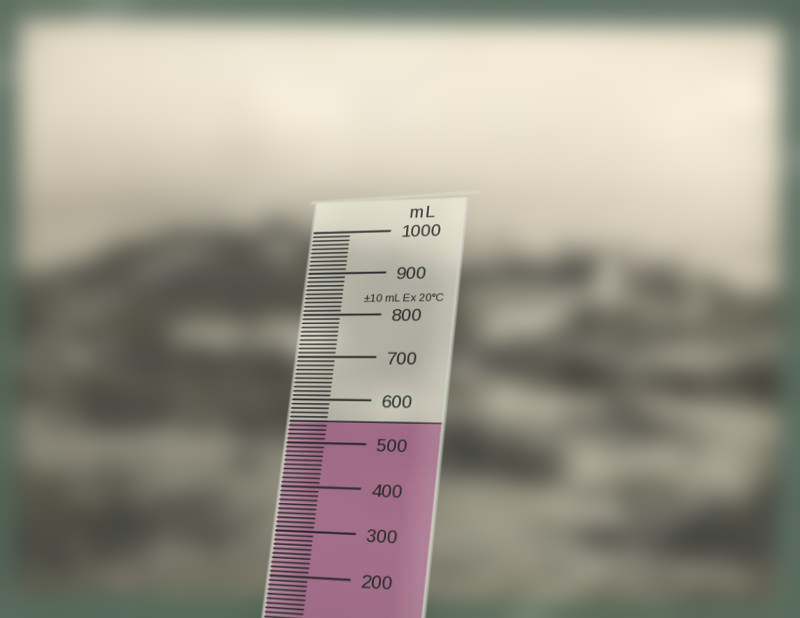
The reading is 550; mL
